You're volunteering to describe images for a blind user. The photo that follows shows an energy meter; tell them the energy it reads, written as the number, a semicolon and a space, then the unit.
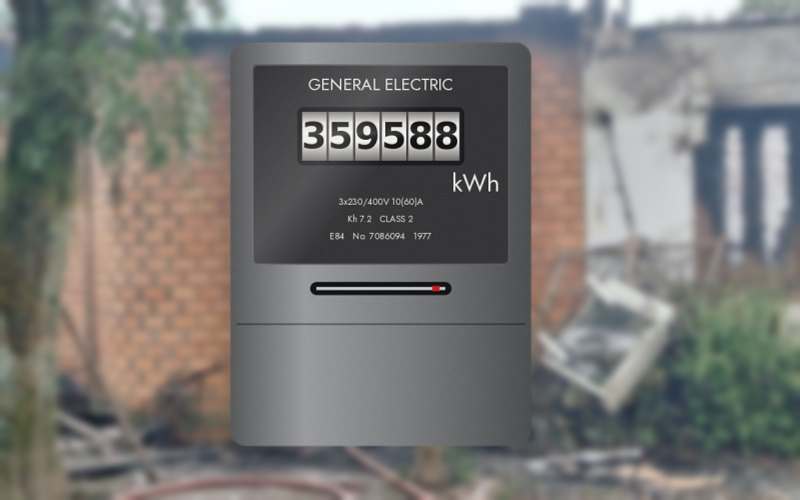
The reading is 359588; kWh
